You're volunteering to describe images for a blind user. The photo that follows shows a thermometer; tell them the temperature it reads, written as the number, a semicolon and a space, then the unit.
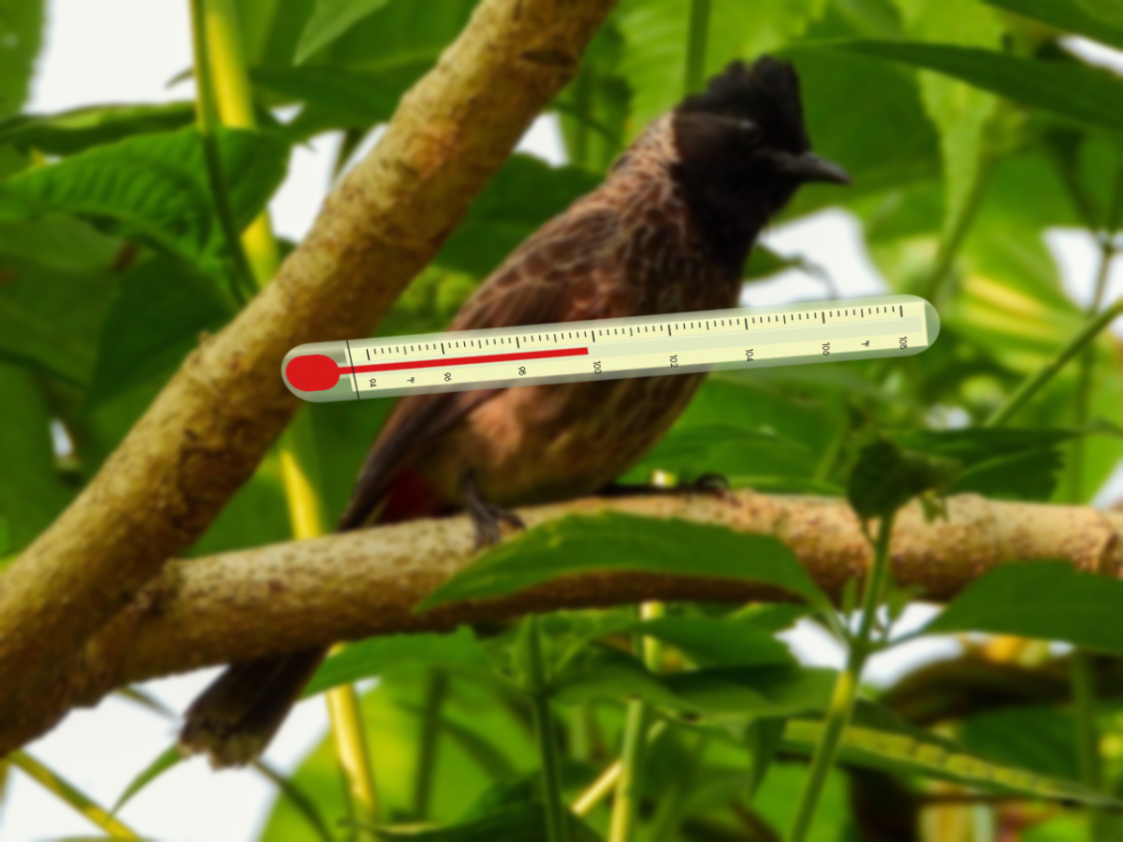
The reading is 99.8; °F
